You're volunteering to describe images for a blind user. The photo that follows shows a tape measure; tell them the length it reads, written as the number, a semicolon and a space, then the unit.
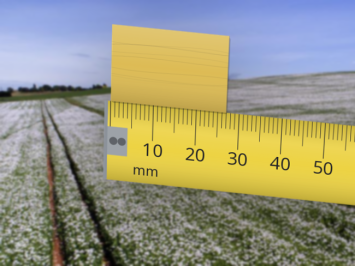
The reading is 27; mm
